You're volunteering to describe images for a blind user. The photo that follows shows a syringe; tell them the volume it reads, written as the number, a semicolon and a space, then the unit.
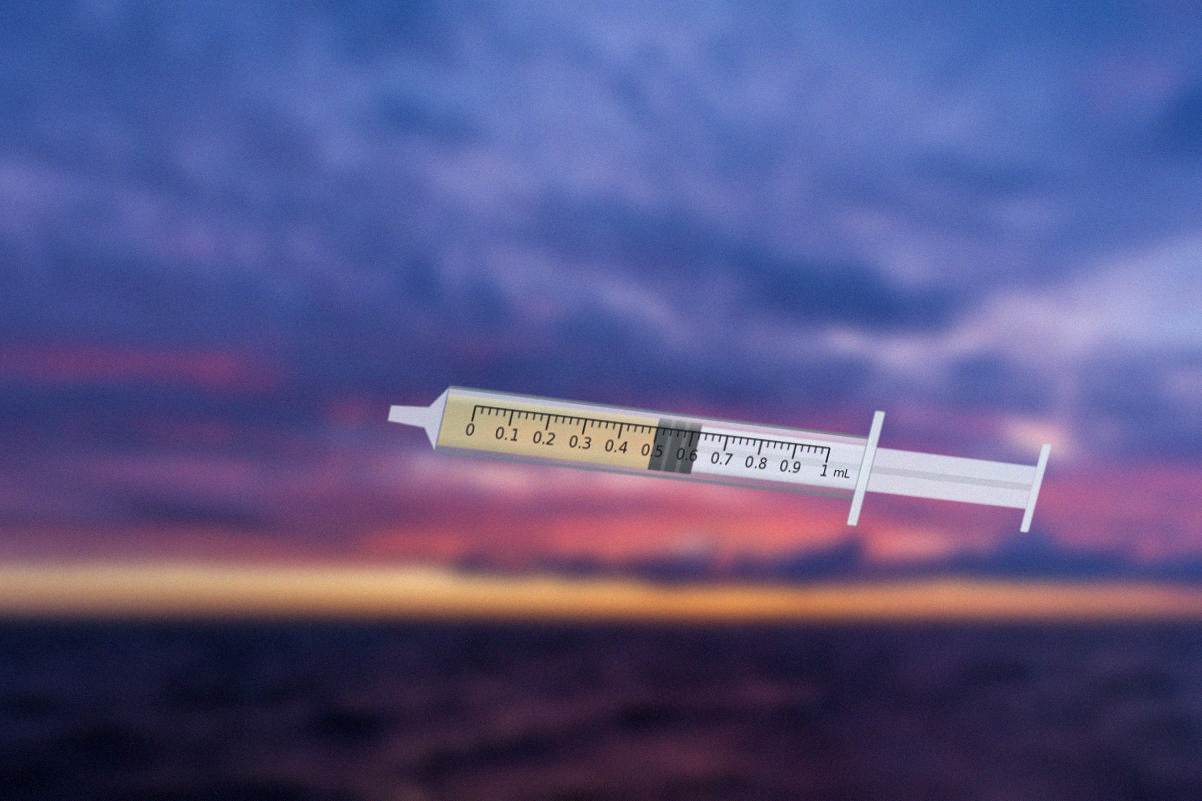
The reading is 0.5; mL
